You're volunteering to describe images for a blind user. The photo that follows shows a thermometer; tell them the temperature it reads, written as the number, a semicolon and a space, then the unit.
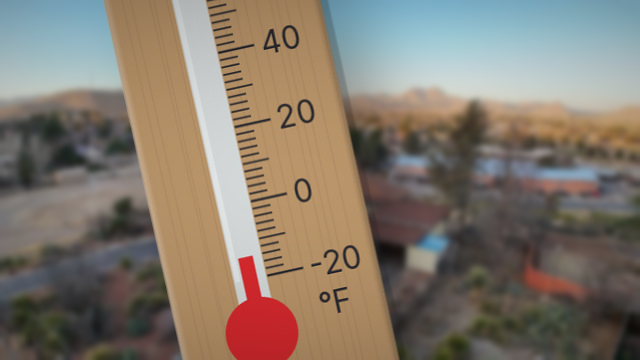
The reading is -14; °F
